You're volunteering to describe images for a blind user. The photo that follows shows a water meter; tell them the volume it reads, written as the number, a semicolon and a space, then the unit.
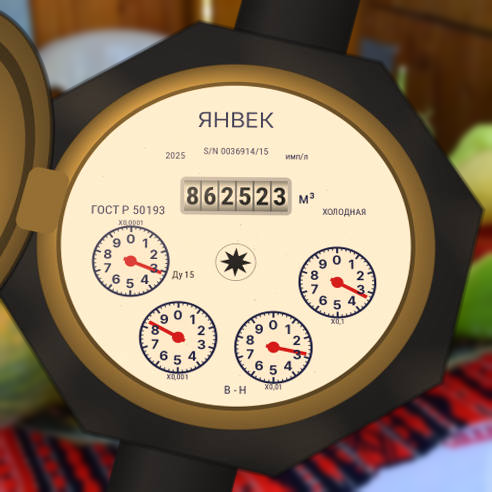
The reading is 862523.3283; m³
